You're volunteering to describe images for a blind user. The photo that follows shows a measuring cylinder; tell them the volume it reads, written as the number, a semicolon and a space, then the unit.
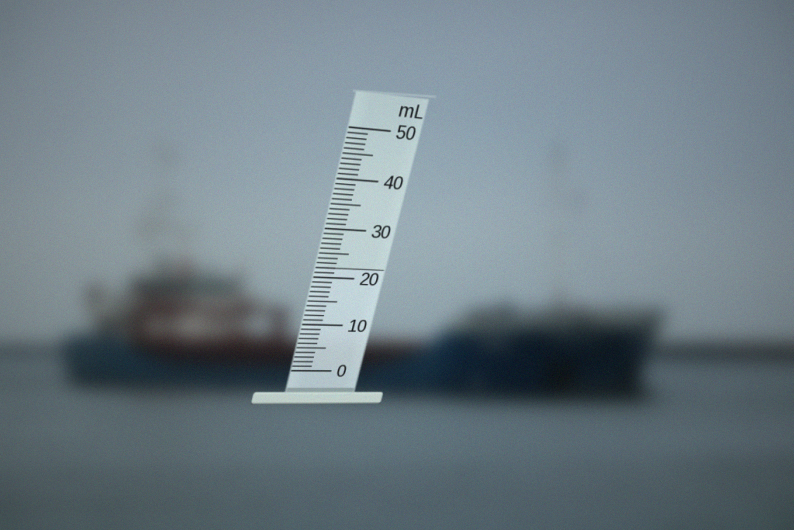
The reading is 22; mL
